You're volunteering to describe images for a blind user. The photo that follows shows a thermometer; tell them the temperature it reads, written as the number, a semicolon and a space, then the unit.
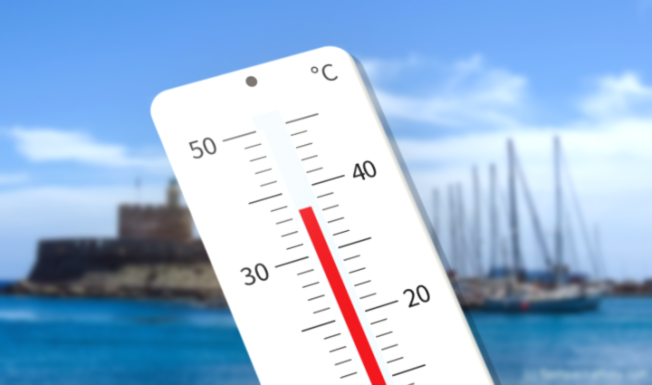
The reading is 37; °C
